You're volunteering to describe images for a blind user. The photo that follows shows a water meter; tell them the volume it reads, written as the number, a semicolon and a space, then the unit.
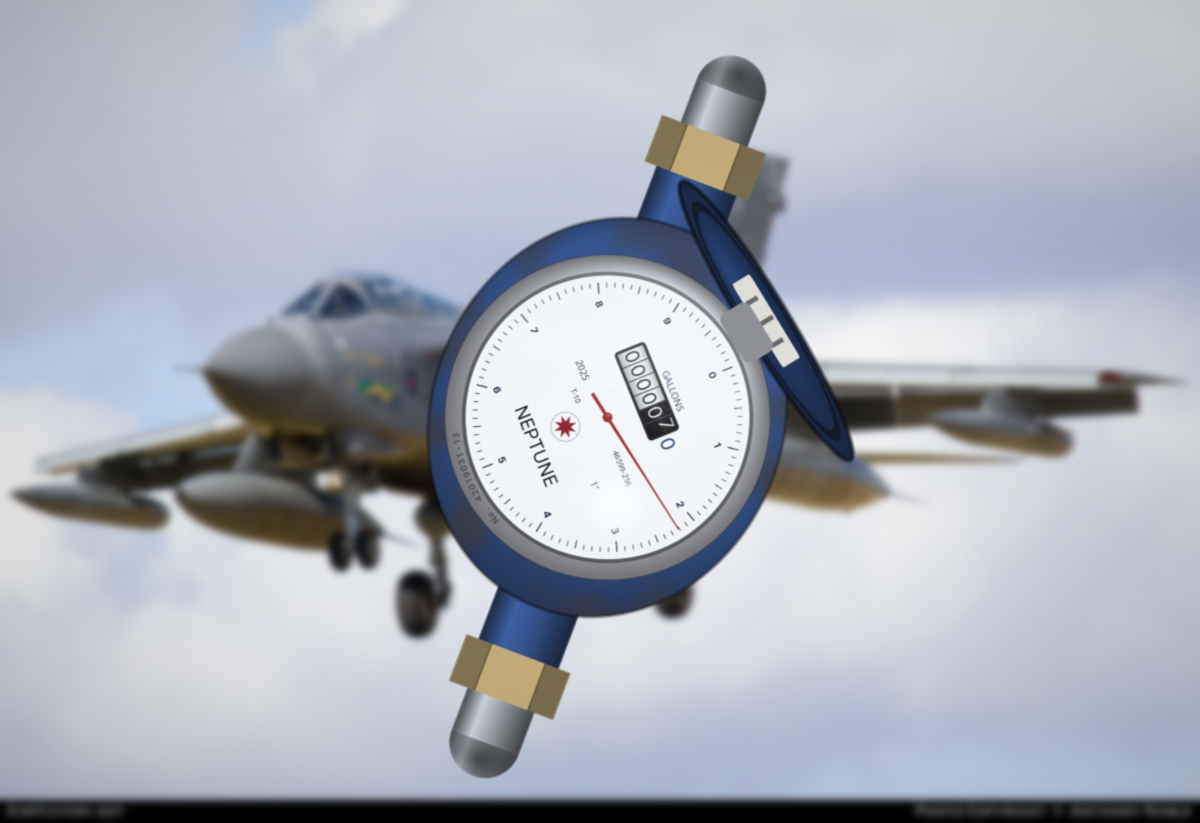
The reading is 72.2; gal
